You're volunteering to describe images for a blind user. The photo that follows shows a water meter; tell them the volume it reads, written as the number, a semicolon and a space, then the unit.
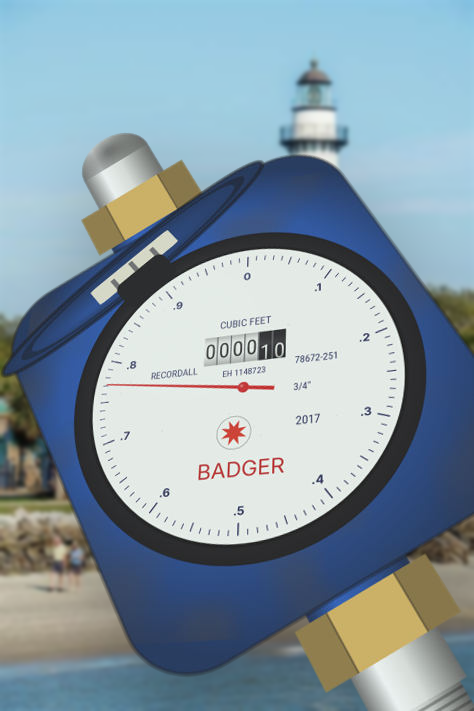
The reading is 9.77; ft³
